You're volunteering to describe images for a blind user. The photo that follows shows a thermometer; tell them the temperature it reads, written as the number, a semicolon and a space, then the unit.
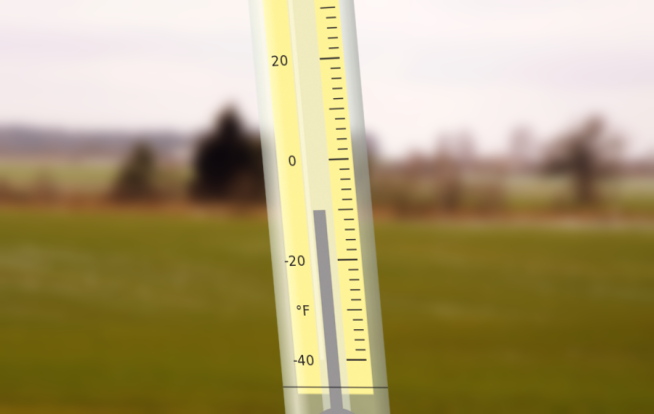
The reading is -10; °F
